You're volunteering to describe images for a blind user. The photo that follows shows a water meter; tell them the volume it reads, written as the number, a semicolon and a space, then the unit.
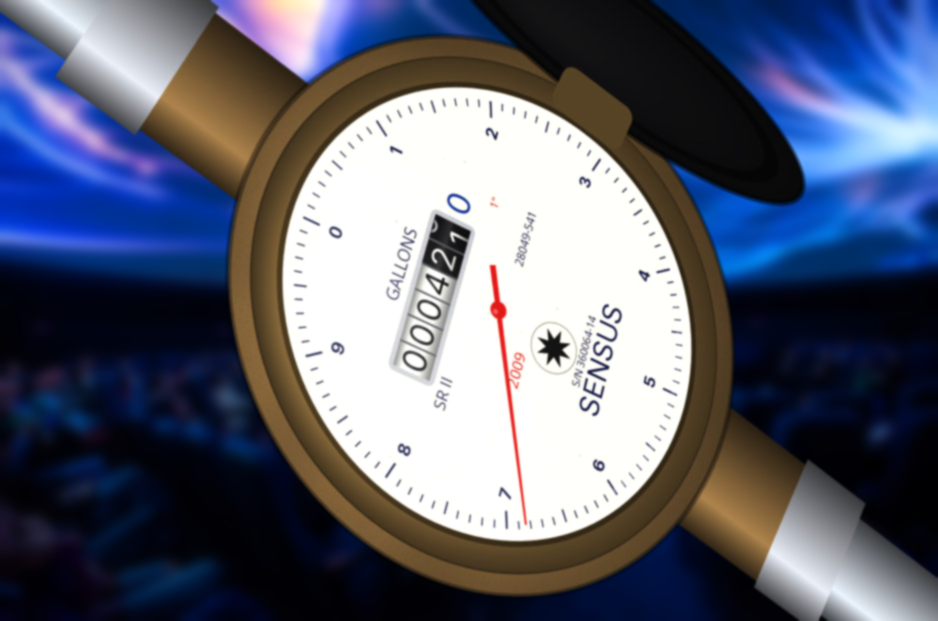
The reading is 4206.8; gal
